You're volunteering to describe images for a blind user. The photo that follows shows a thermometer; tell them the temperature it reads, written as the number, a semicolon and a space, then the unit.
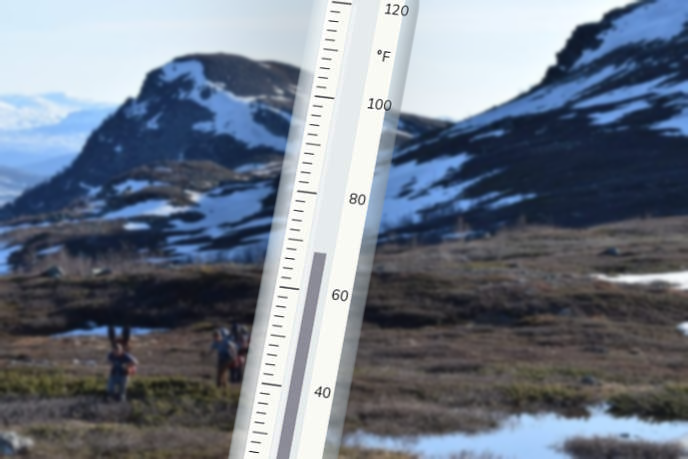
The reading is 68; °F
